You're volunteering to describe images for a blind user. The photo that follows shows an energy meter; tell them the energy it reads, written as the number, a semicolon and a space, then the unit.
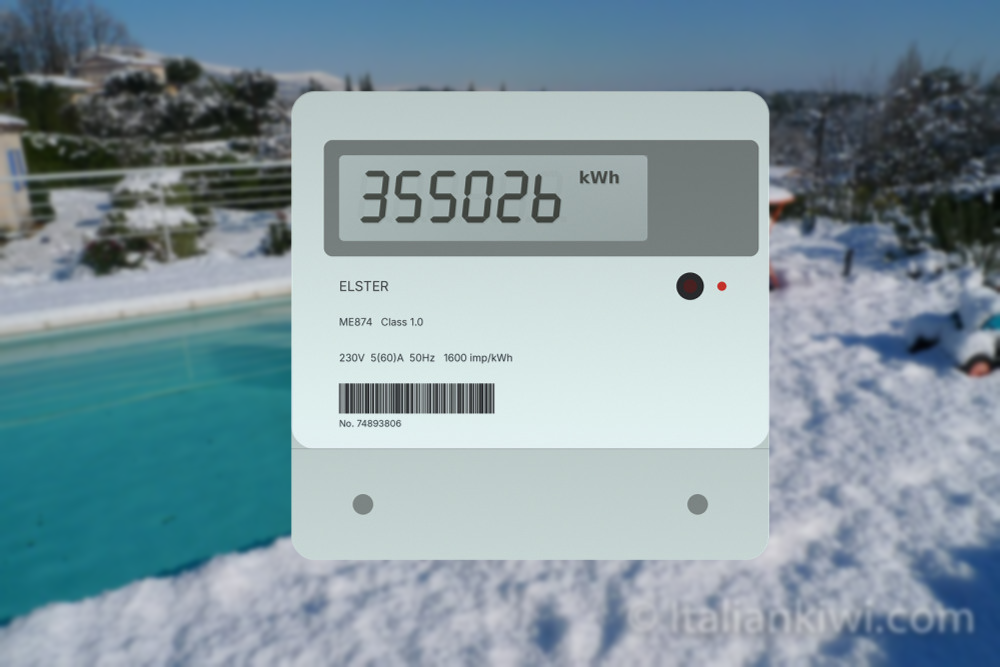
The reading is 355026; kWh
